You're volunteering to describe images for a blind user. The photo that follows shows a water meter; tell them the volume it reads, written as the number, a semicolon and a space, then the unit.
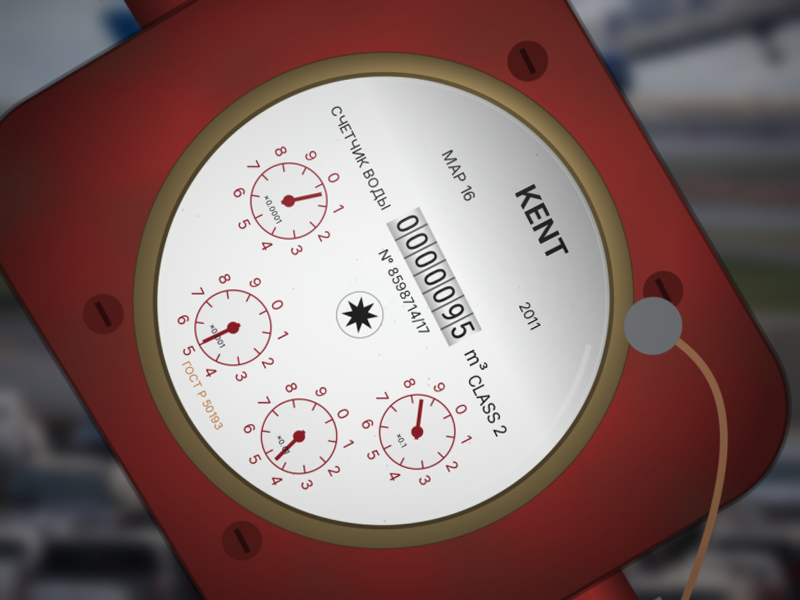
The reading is 95.8450; m³
